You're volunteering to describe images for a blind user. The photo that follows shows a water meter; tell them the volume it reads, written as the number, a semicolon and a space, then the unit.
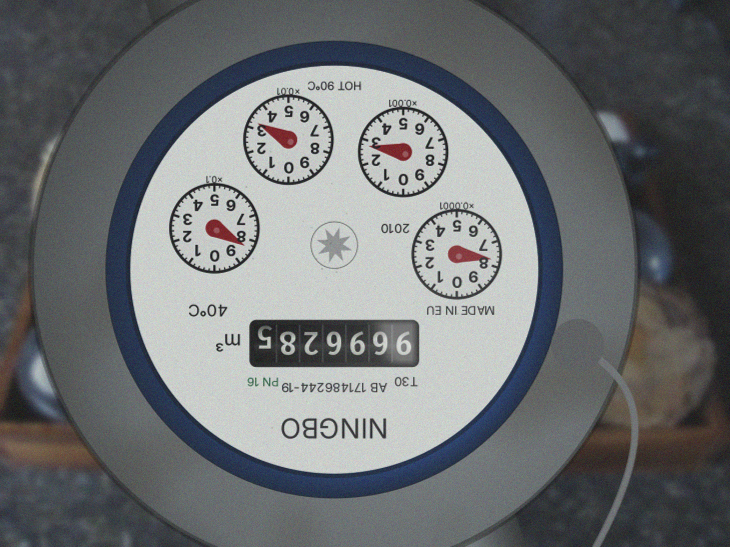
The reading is 9696284.8327; m³
